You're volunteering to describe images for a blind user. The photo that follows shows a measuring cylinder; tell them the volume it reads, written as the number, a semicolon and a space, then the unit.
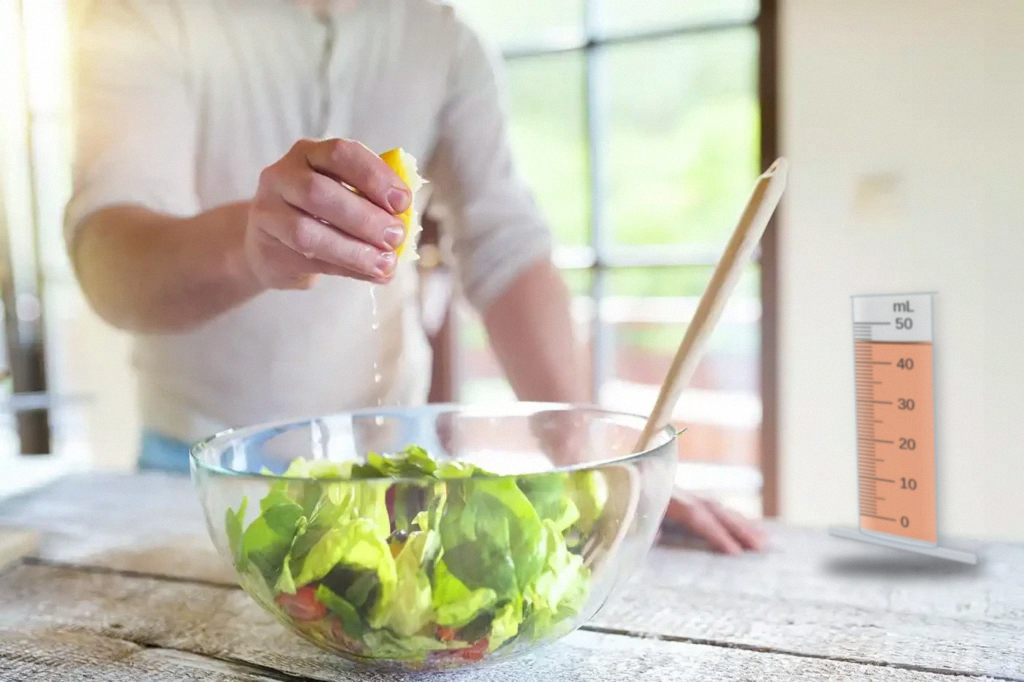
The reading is 45; mL
